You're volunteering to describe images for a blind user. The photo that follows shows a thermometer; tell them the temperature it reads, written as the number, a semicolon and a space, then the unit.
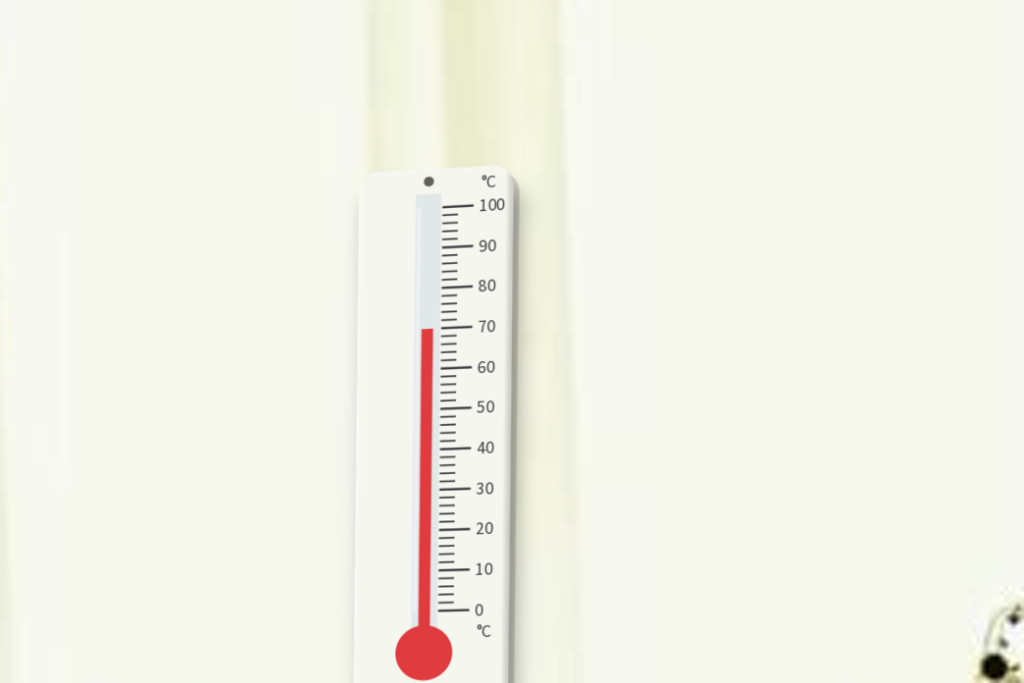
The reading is 70; °C
